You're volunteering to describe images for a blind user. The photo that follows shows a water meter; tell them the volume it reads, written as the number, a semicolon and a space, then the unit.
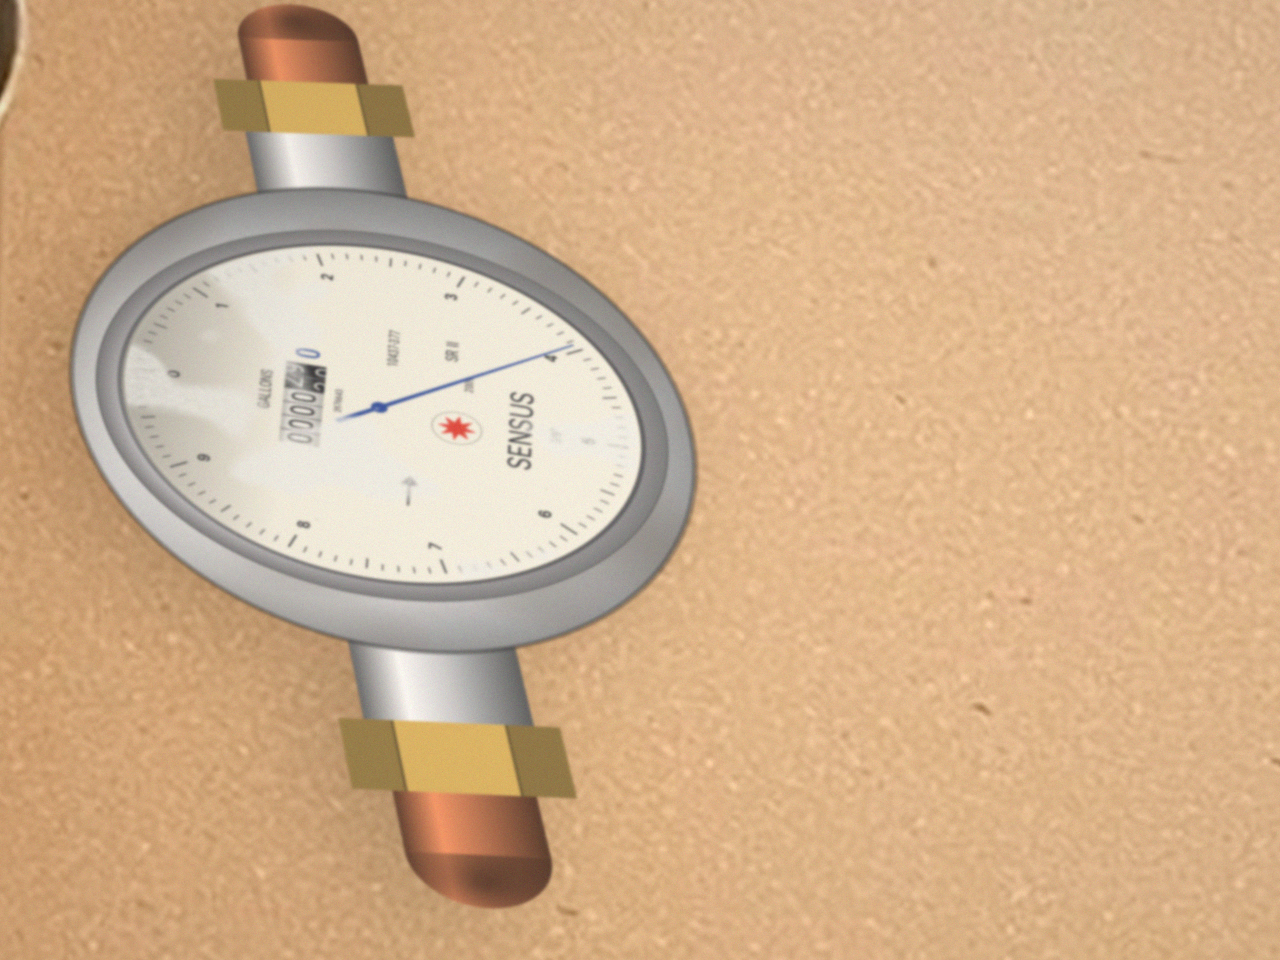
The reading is 293.9; gal
